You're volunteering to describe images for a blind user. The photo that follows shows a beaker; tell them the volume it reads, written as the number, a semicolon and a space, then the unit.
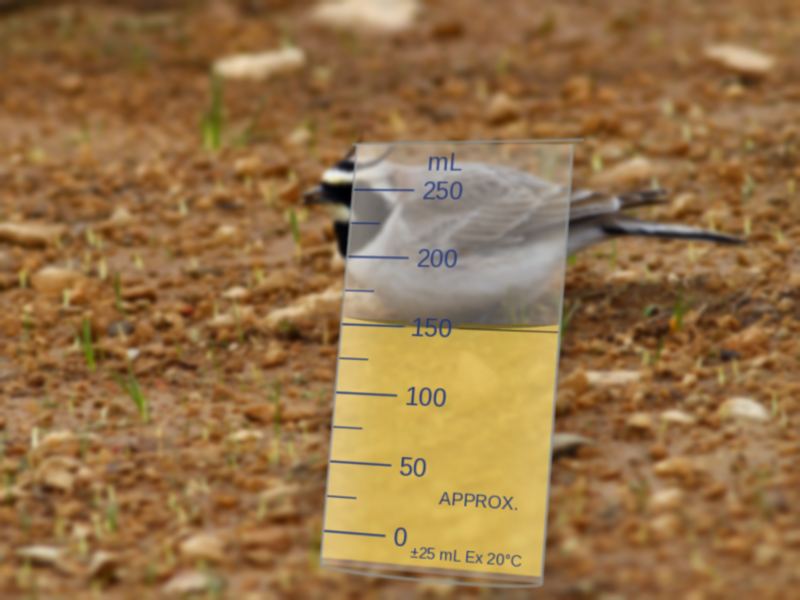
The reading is 150; mL
